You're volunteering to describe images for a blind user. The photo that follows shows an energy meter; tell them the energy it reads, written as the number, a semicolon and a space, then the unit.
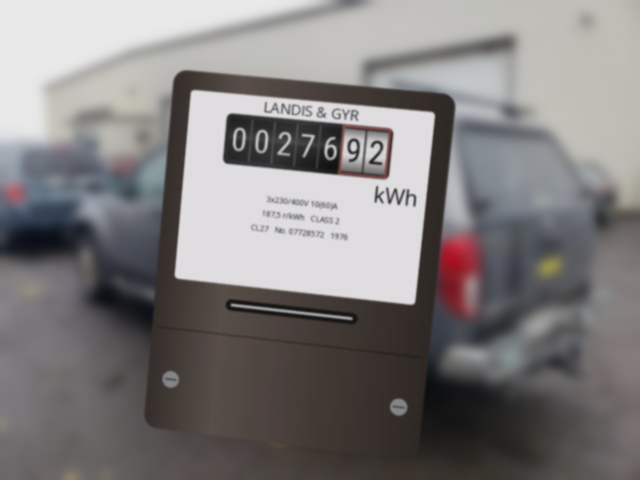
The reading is 276.92; kWh
